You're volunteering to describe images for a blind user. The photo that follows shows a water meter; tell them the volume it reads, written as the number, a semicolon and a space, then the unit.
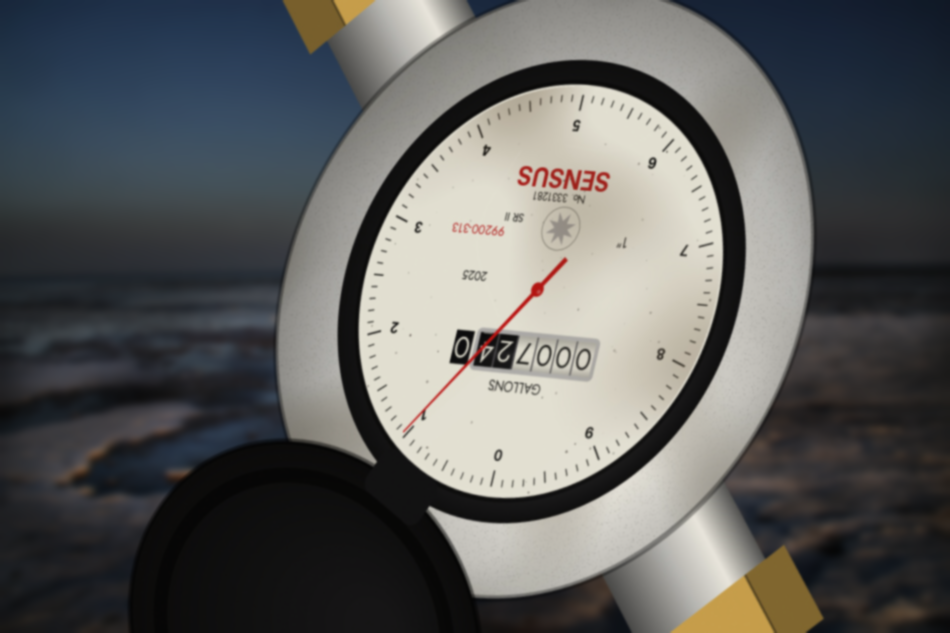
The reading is 7241.0; gal
